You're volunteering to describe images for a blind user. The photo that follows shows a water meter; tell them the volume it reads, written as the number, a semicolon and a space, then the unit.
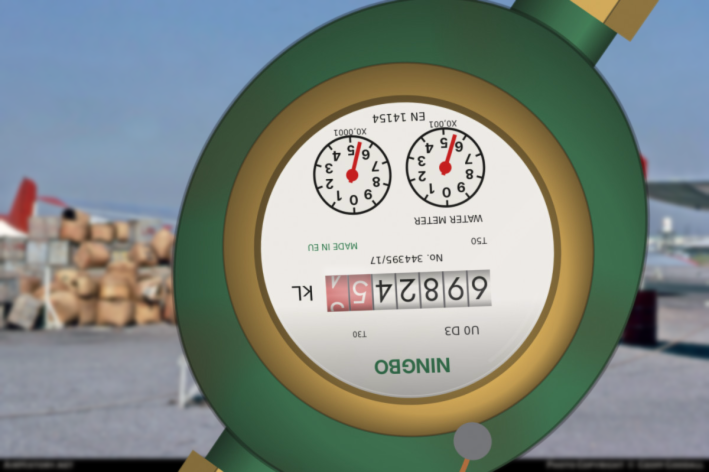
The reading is 69824.5355; kL
